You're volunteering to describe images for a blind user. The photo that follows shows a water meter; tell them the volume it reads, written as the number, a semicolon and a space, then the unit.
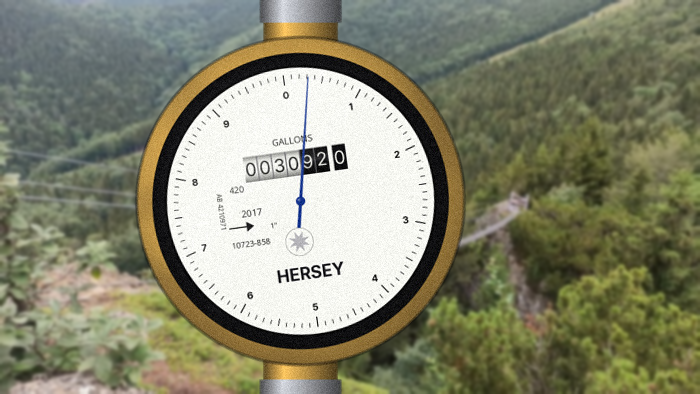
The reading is 30920.3; gal
